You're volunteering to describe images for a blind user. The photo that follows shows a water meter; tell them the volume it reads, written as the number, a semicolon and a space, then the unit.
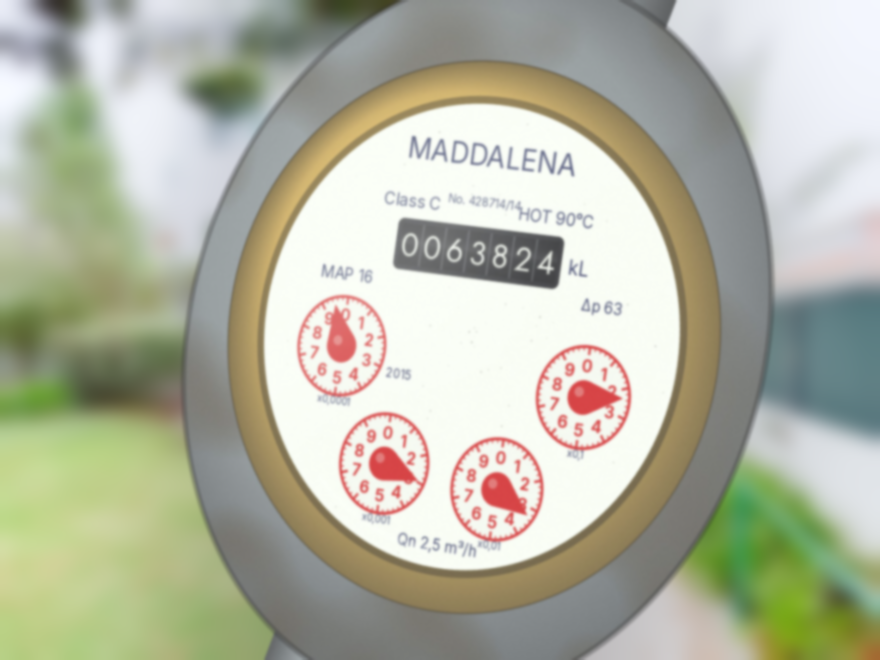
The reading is 63824.2329; kL
